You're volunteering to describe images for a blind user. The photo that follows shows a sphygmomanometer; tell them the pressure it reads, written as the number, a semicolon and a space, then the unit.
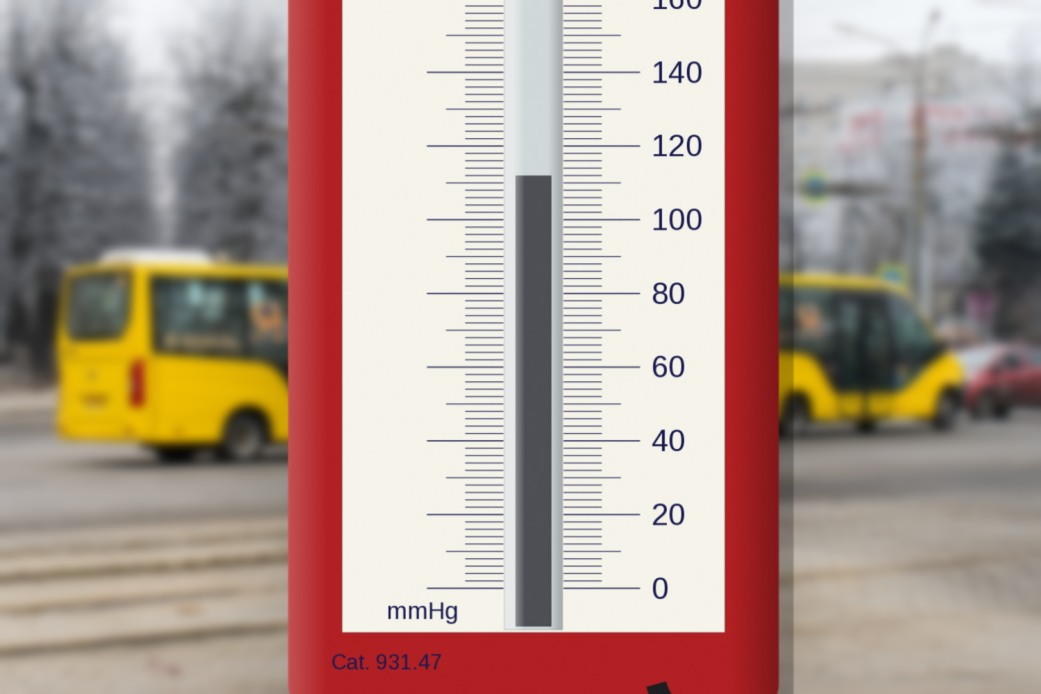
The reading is 112; mmHg
